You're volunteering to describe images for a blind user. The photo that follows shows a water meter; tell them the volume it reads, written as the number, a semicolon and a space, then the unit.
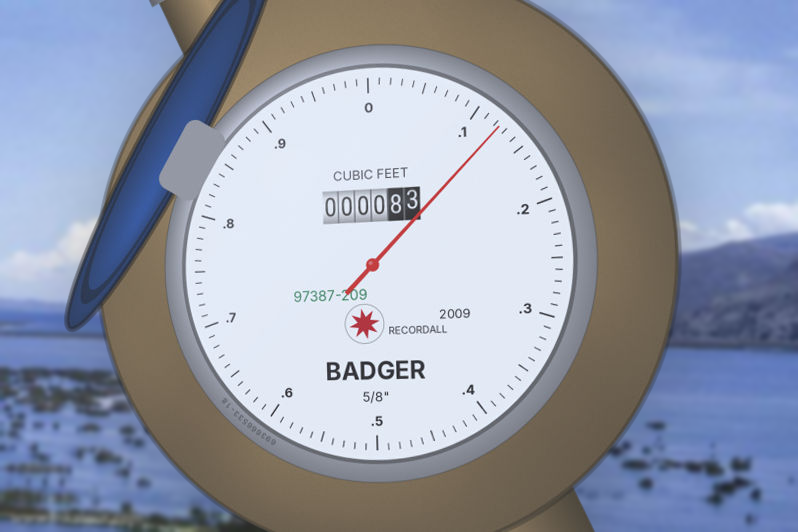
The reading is 83.12; ft³
